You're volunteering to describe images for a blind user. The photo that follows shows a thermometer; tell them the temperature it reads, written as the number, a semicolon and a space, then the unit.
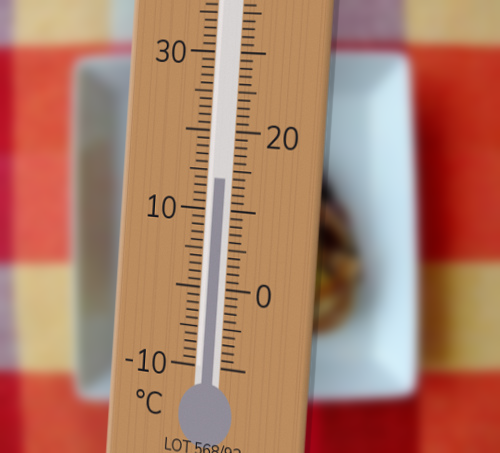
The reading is 14; °C
